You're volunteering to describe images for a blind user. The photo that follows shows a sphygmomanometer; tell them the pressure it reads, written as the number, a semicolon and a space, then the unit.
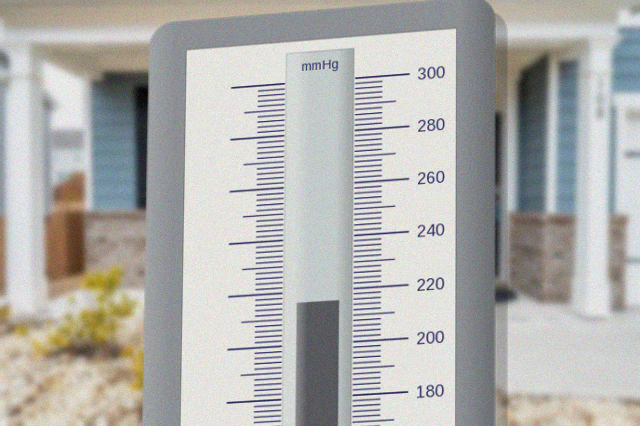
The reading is 216; mmHg
